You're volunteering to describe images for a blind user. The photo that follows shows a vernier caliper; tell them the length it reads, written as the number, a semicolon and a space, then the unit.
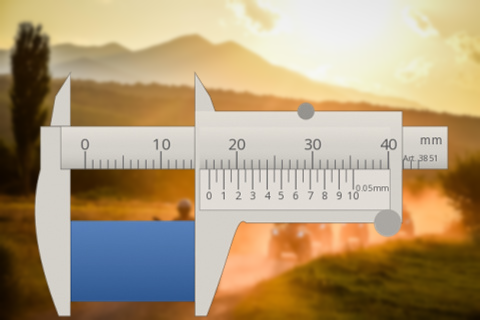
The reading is 16.4; mm
